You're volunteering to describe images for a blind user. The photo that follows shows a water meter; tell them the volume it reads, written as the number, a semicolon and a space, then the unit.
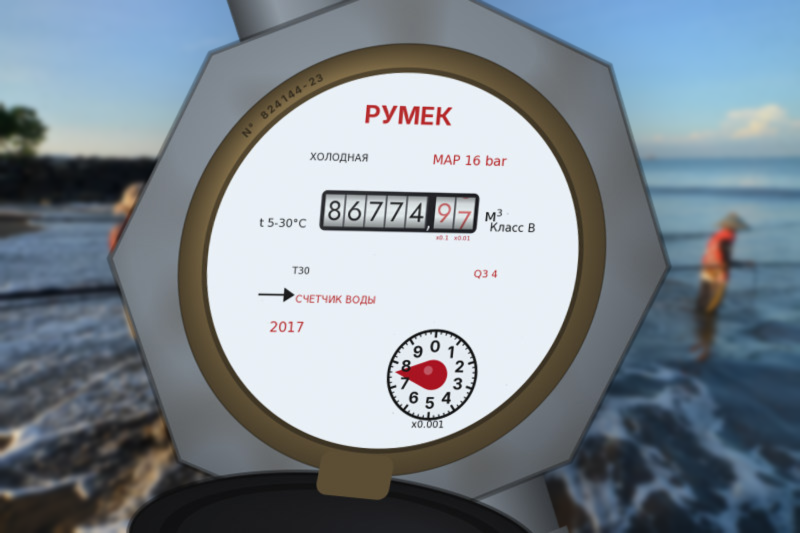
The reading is 86774.967; m³
